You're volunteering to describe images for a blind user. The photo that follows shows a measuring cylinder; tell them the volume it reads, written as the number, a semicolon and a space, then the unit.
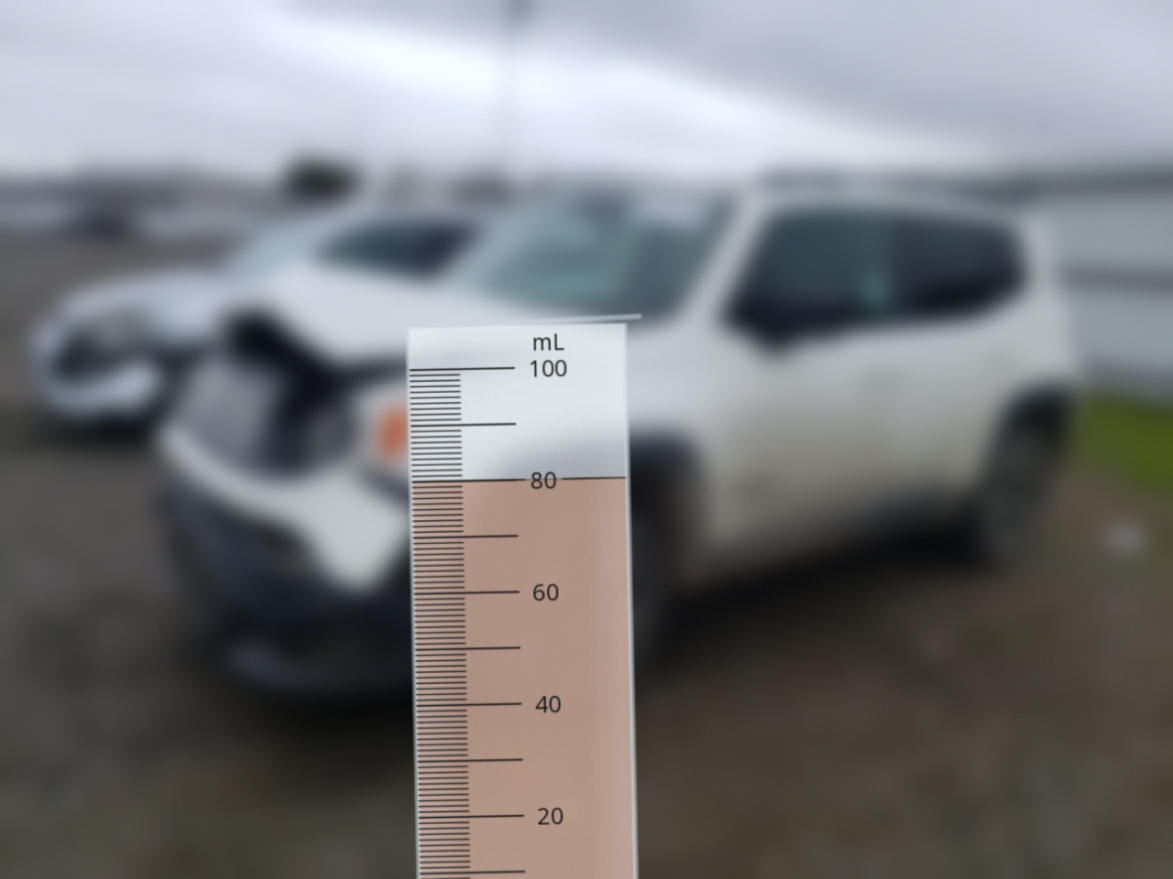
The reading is 80; mL
